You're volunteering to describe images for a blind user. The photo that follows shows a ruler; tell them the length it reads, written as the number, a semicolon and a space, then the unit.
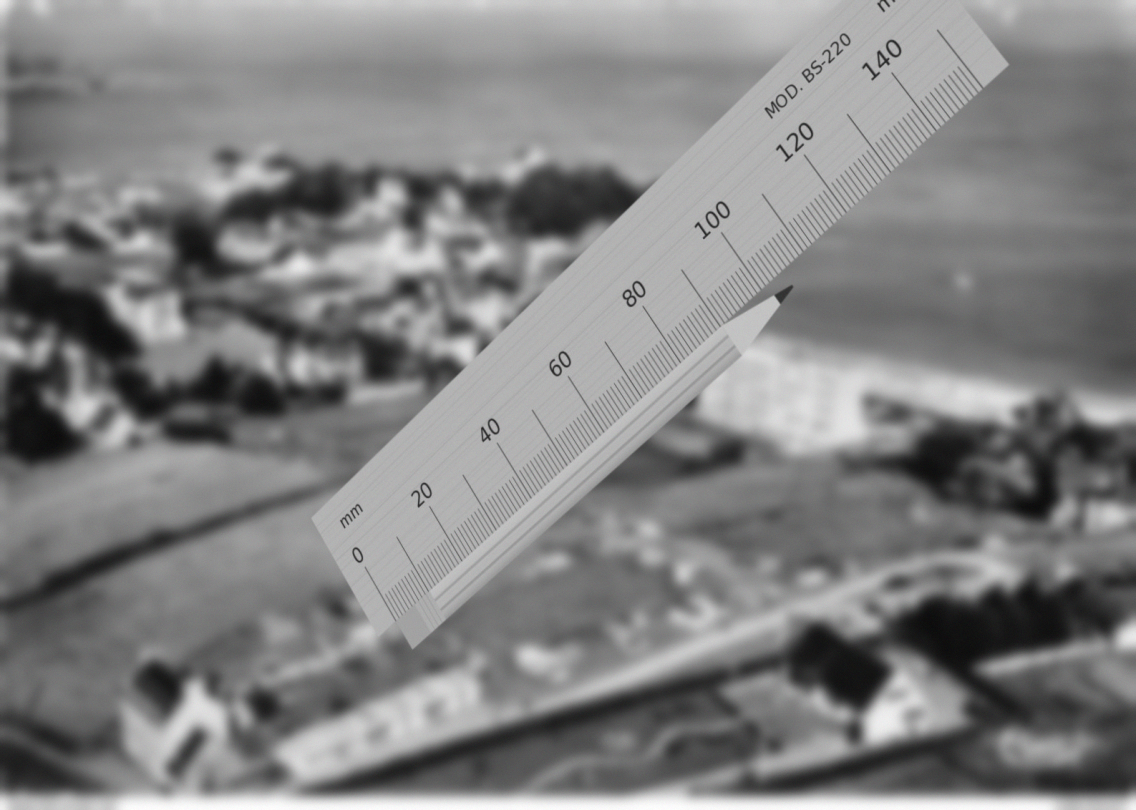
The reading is 105; mm
